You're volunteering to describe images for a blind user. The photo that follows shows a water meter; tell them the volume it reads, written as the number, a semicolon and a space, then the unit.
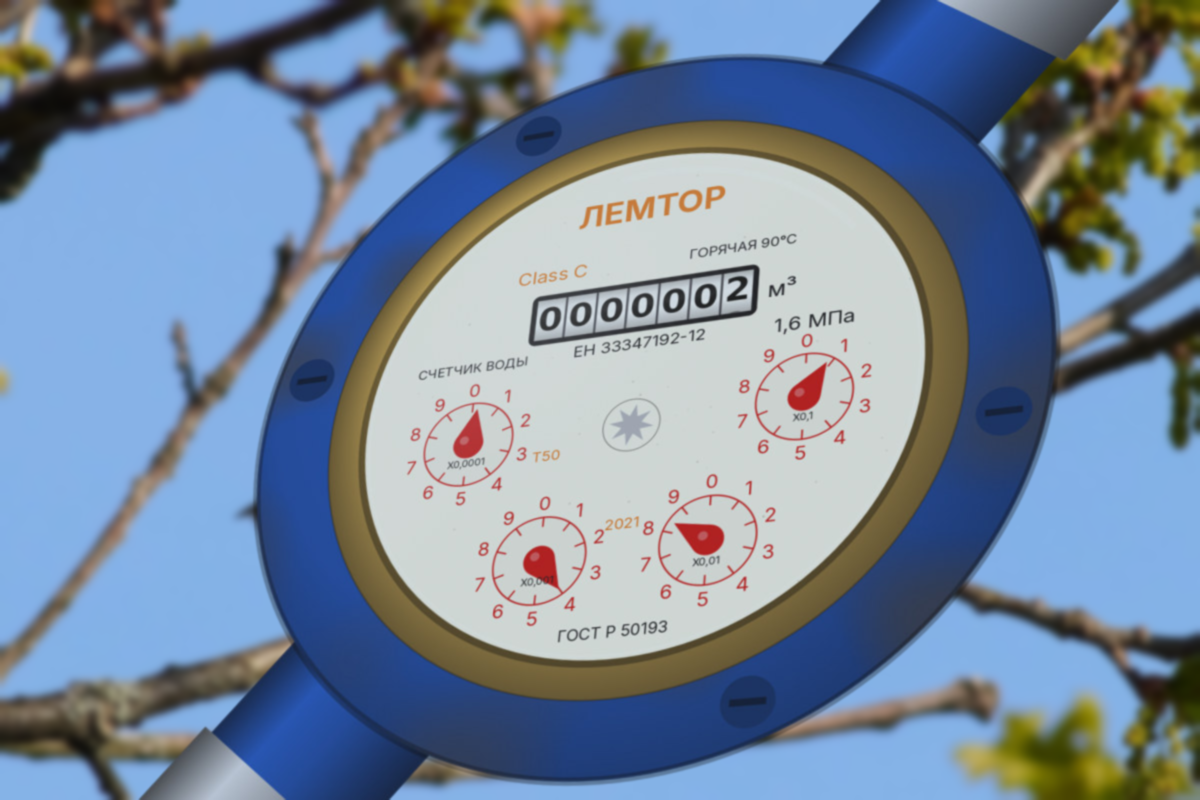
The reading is 2.0840; m³
